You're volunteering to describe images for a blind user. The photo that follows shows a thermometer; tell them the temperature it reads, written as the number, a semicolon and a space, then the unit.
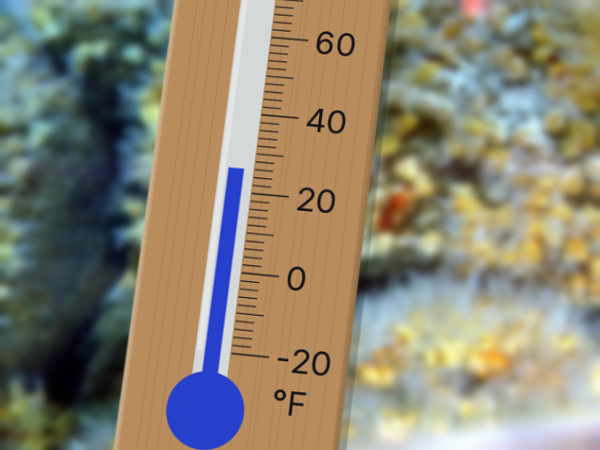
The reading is 26; °F
